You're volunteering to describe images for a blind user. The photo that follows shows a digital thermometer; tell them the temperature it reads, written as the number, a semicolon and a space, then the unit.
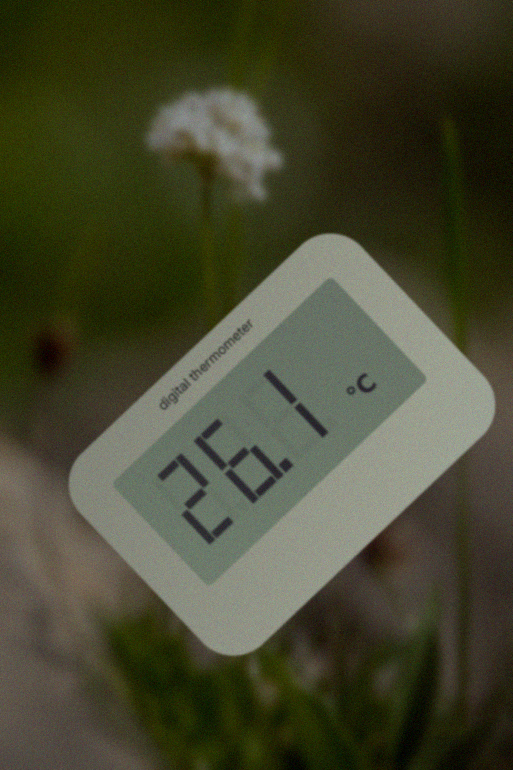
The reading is 26.1; °C
